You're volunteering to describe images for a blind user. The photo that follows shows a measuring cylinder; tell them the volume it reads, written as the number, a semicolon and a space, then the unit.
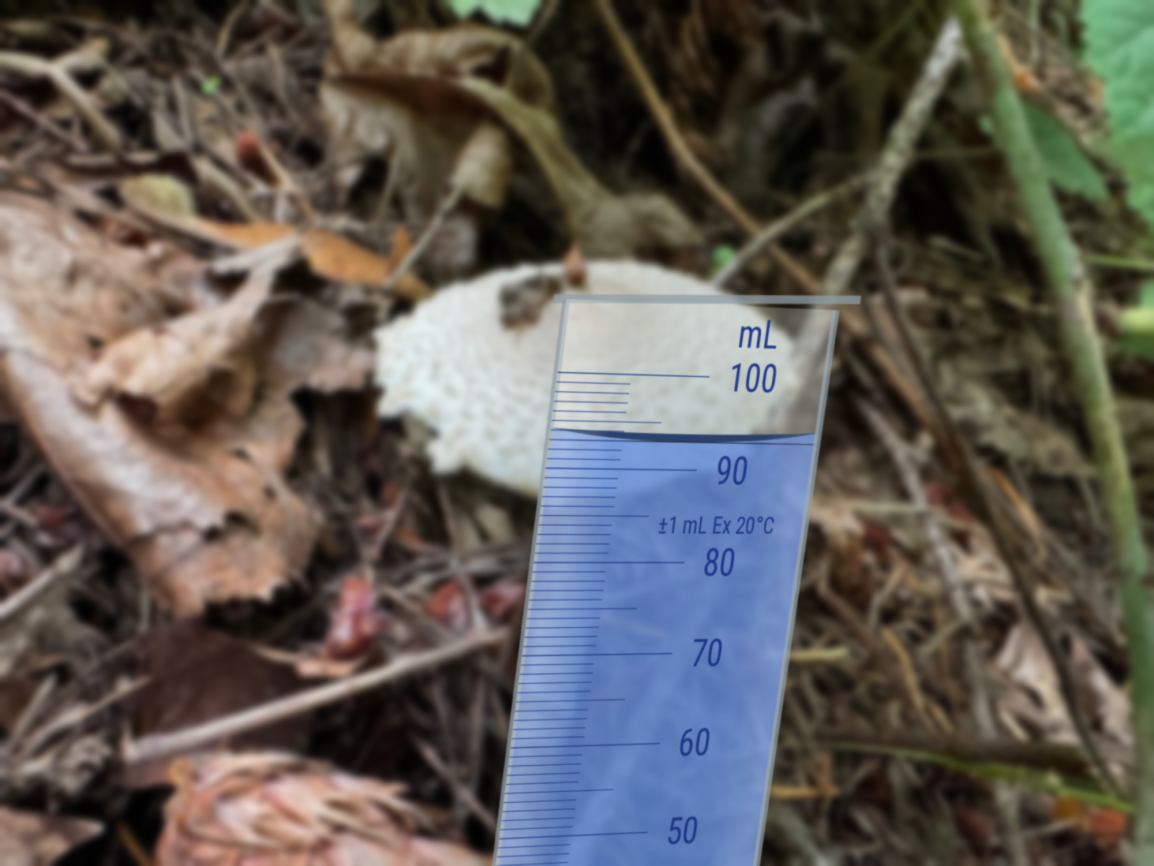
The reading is 93; mL
